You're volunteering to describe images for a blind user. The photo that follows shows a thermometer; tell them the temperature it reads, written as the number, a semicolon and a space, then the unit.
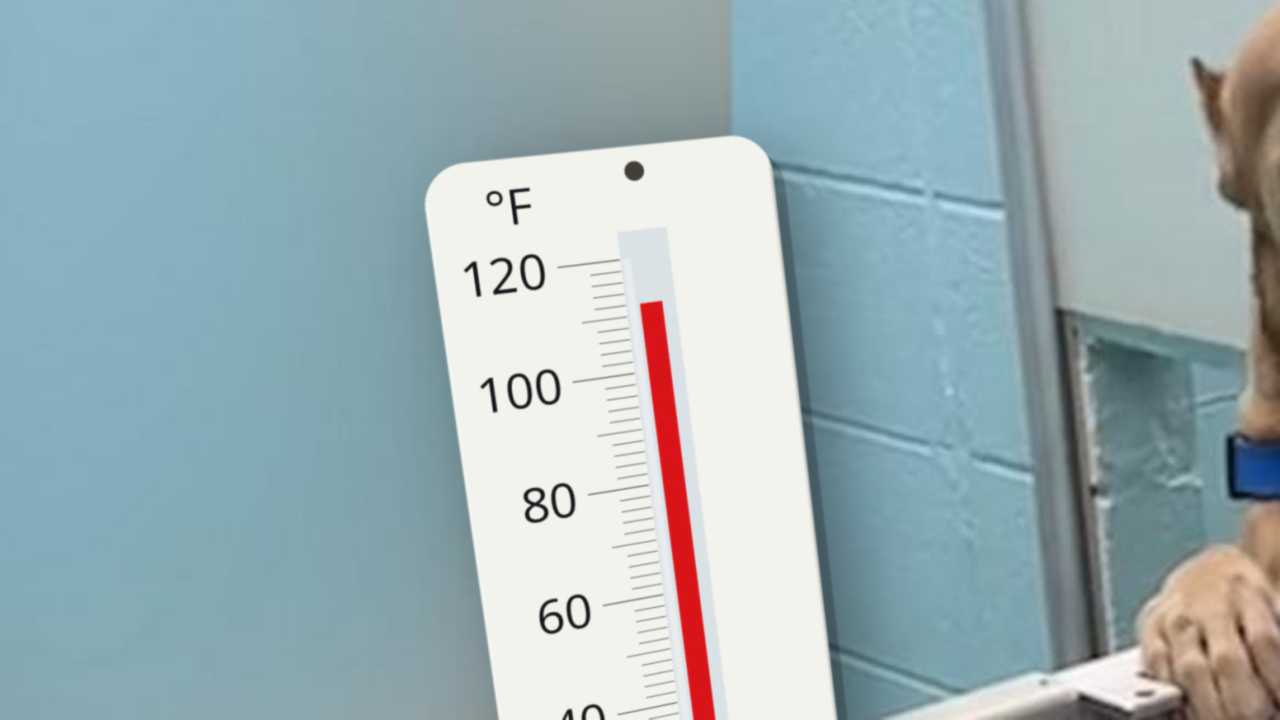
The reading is 112; °F
